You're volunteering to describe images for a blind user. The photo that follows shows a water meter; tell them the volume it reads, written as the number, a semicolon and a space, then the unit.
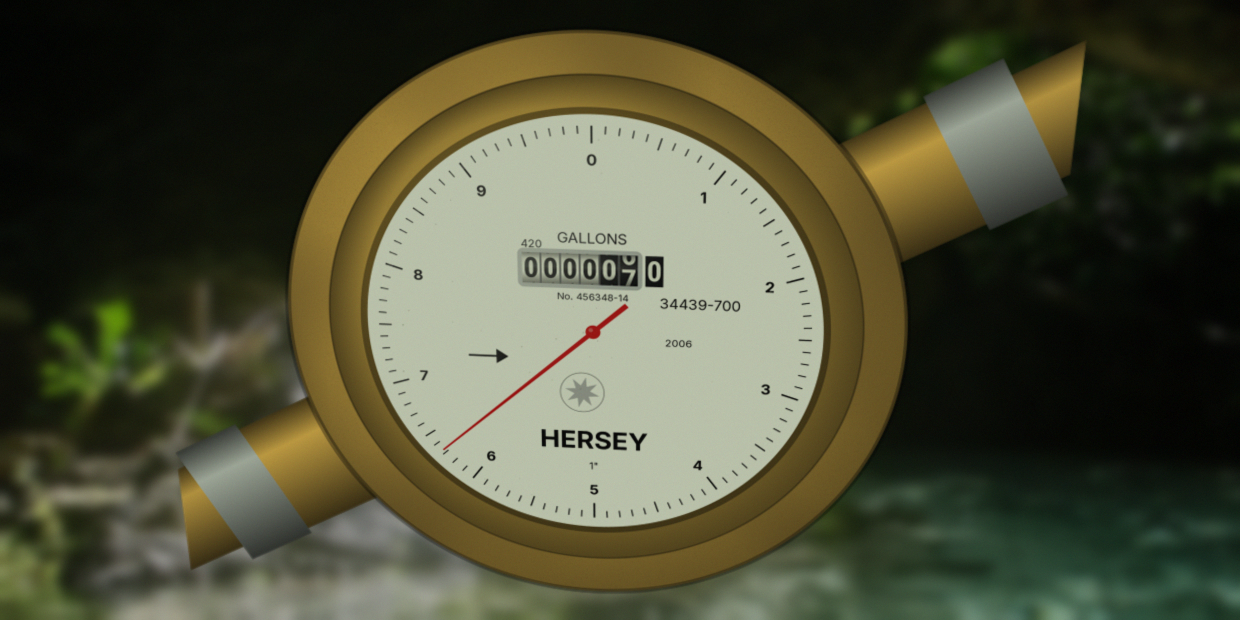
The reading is 66.3; gal
